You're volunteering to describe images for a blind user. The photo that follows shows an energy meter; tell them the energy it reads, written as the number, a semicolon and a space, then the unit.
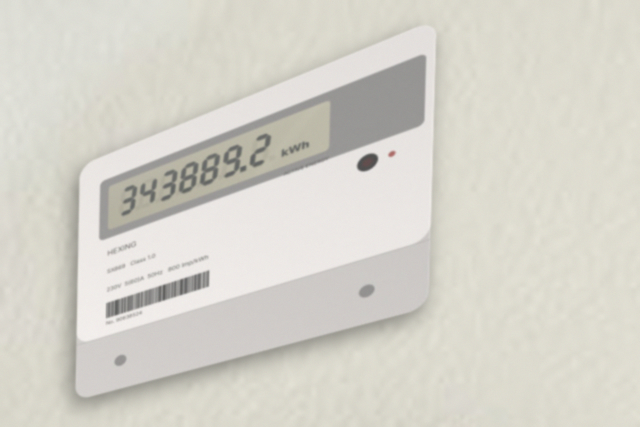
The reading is 343889.2; kWh
